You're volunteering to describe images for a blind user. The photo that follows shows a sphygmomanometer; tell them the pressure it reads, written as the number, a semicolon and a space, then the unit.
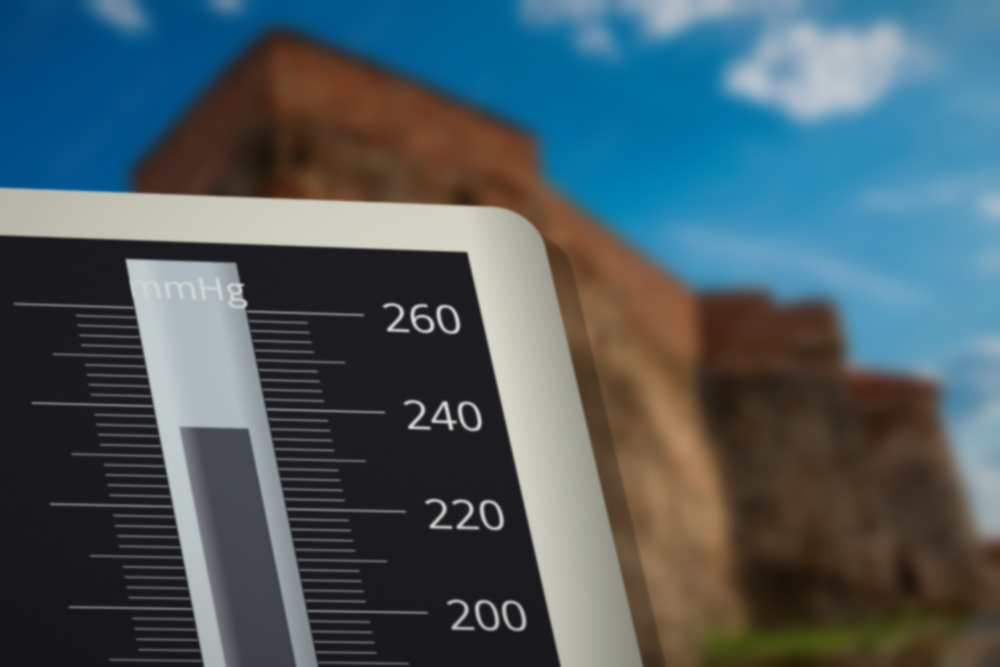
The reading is 236; mmHg
